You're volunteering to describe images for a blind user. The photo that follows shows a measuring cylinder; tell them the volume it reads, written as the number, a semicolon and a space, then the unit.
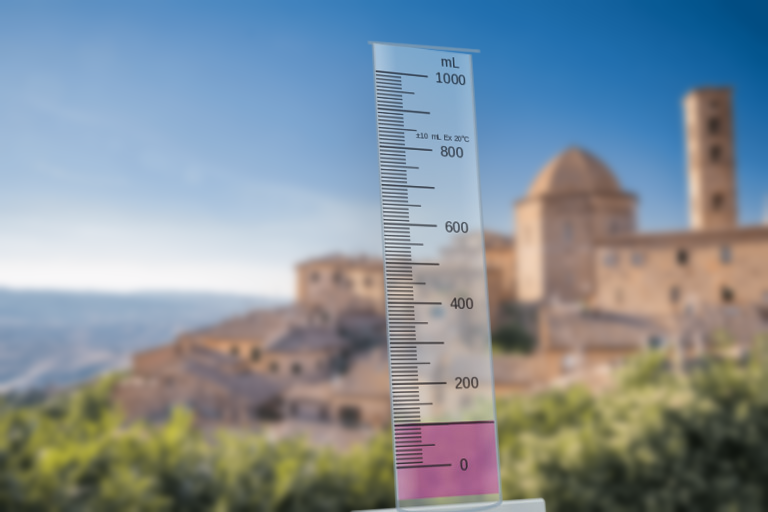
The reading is 100; mL
